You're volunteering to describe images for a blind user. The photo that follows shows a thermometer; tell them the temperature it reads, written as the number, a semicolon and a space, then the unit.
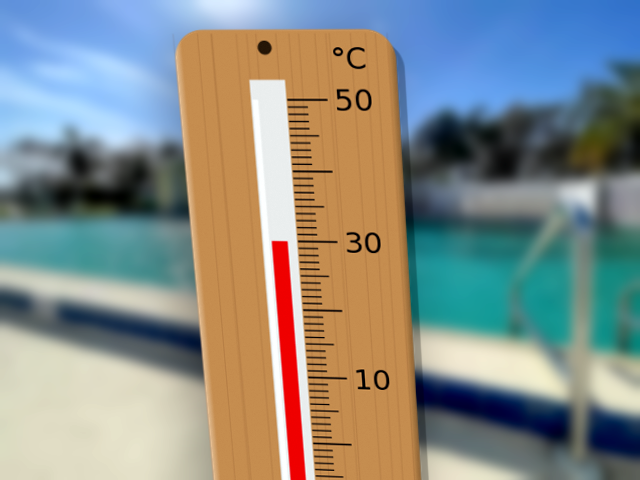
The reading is 30; °C
